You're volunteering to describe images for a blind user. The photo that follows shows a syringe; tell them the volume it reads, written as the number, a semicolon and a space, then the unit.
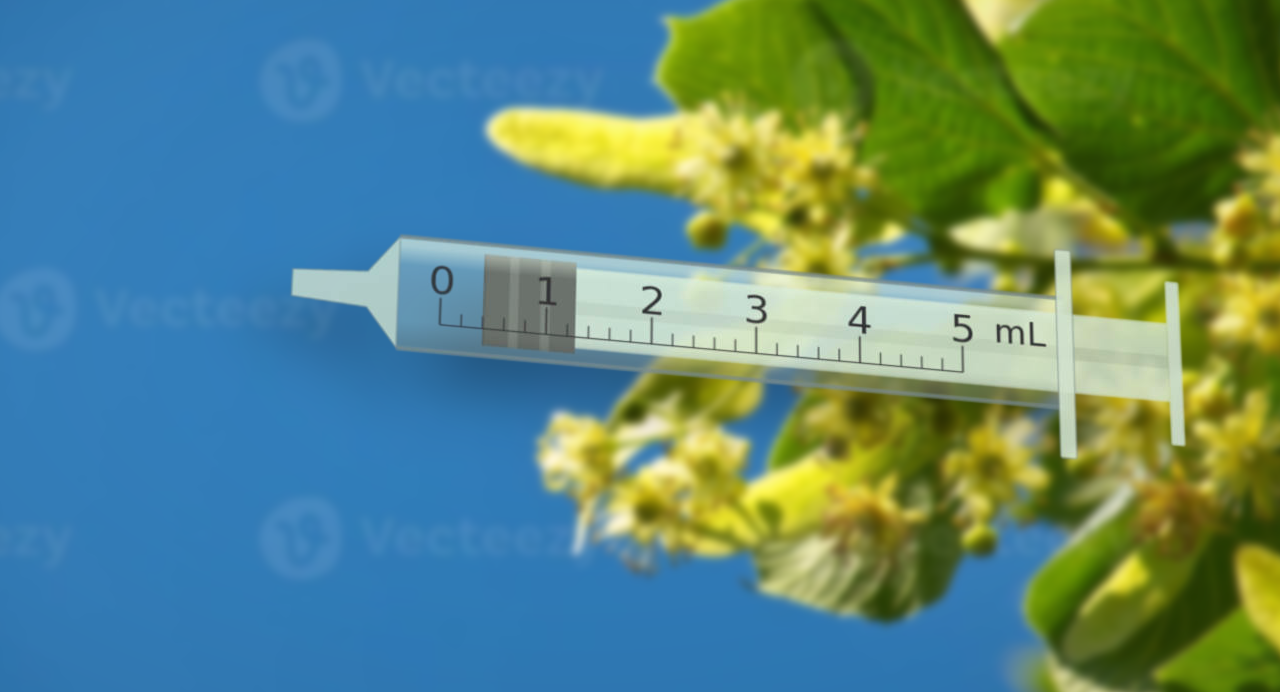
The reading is 0.4; mL
